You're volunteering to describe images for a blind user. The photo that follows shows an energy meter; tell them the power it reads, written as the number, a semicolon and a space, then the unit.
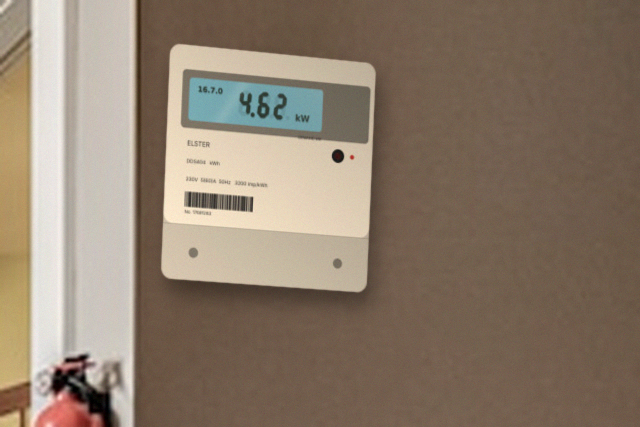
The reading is 4.62; kW
